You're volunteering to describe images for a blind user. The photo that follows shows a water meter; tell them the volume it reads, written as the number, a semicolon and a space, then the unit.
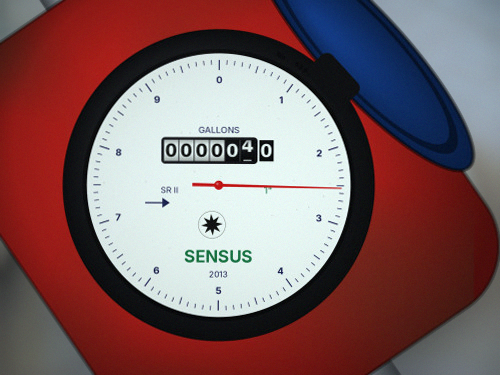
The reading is 42.5; gal
